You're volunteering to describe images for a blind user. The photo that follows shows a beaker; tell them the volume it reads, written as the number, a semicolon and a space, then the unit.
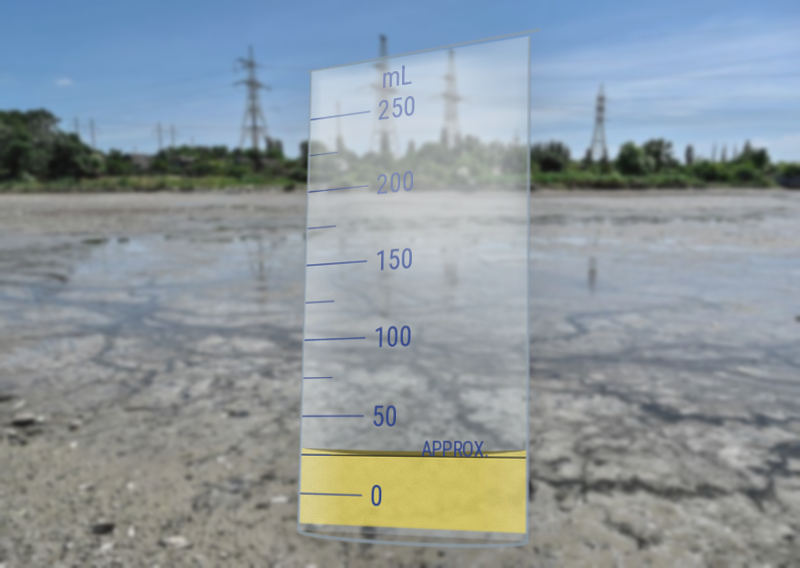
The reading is 25; mL
